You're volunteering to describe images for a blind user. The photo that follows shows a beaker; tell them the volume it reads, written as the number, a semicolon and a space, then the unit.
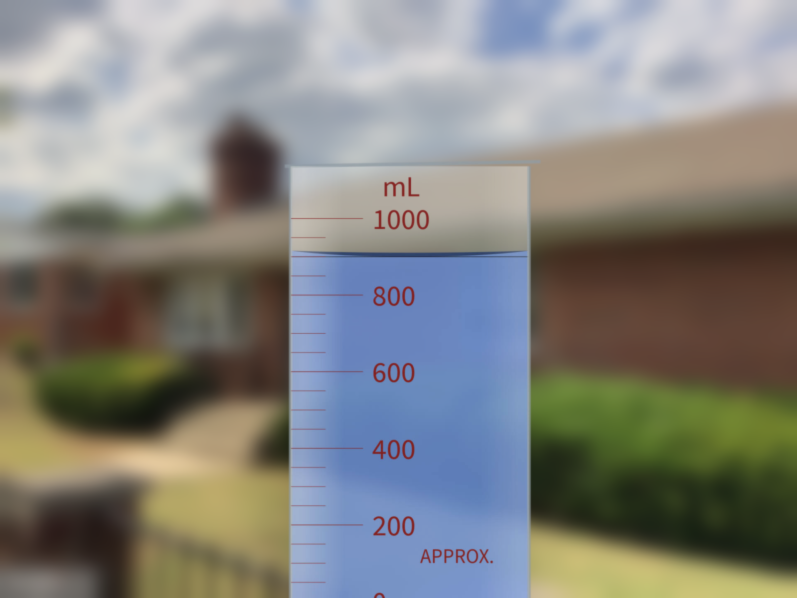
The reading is 900; mL
